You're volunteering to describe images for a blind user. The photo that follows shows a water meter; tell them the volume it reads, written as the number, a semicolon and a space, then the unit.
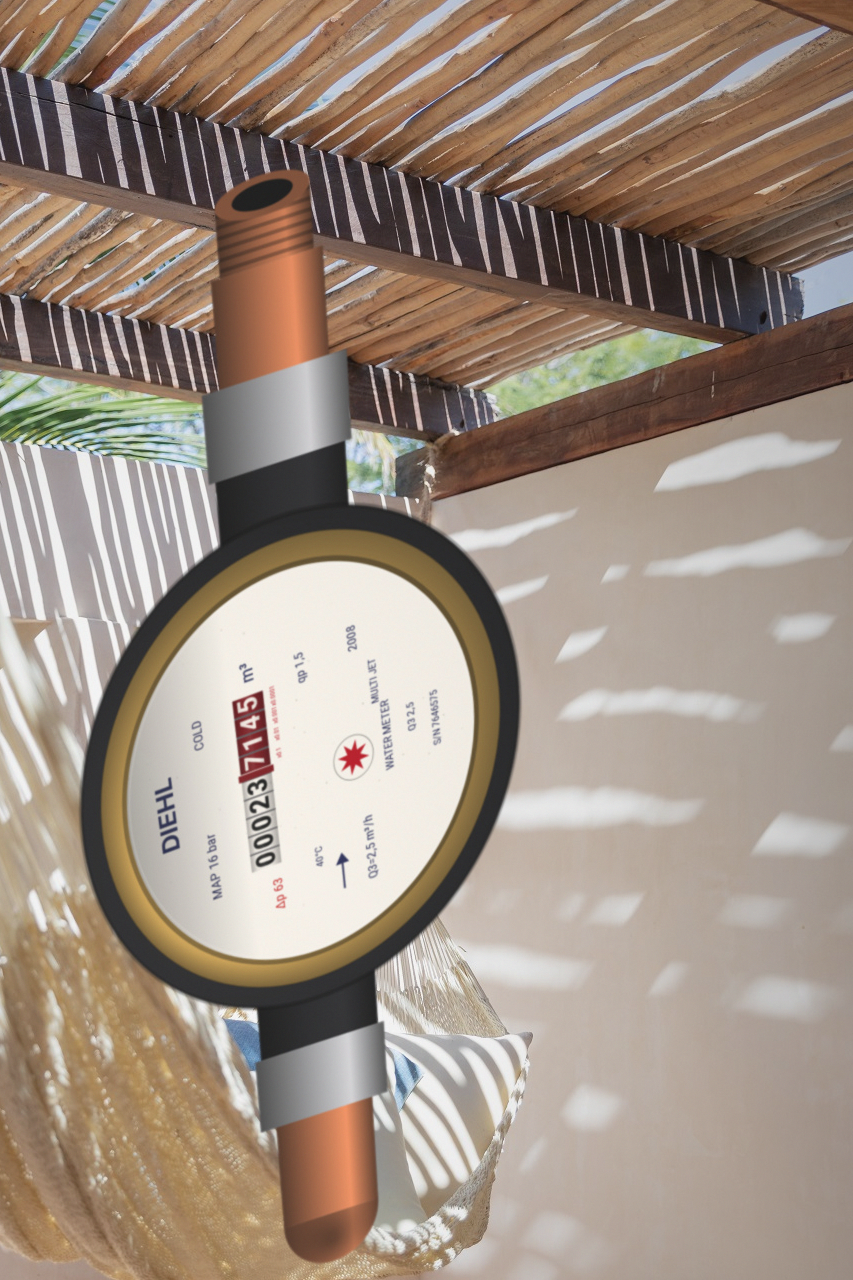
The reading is 23.7145; m³
